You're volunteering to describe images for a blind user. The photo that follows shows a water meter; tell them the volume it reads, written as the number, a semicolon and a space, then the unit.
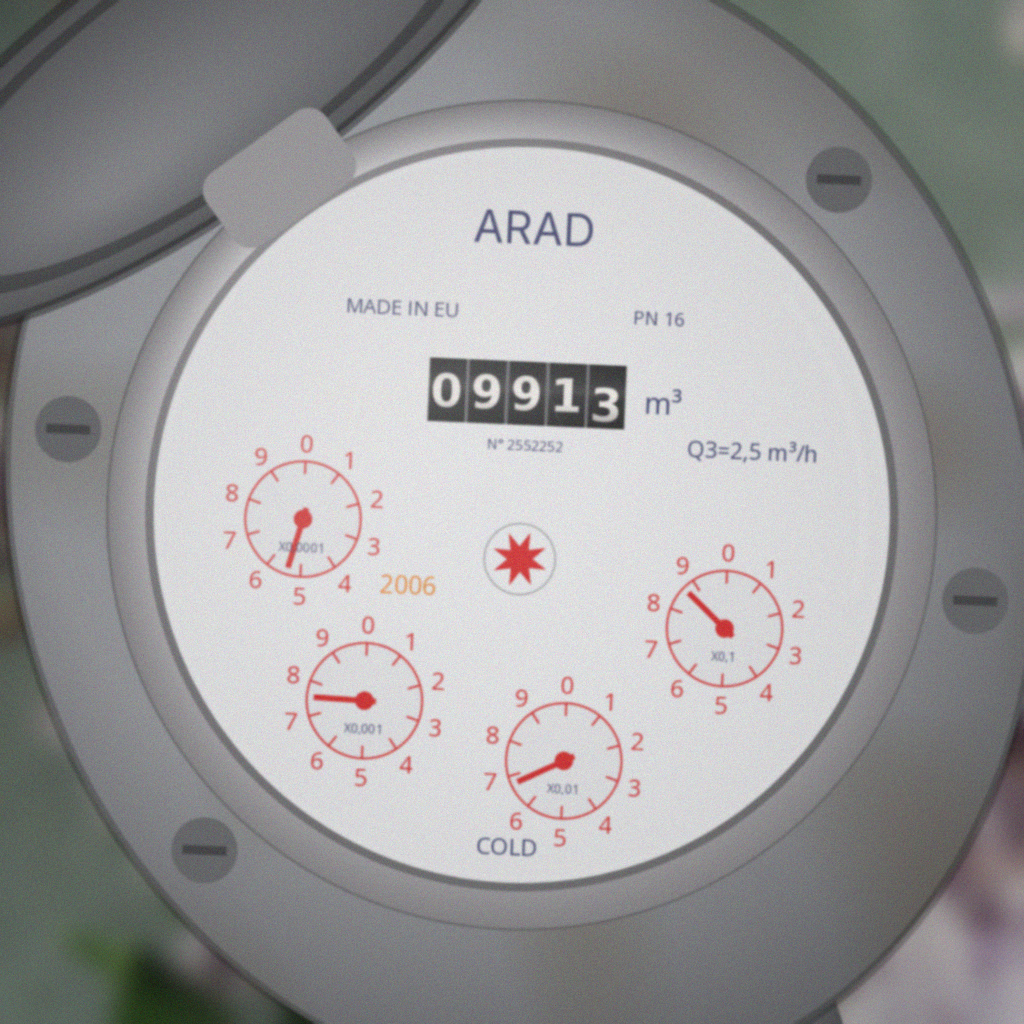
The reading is 9912.8675; m³
